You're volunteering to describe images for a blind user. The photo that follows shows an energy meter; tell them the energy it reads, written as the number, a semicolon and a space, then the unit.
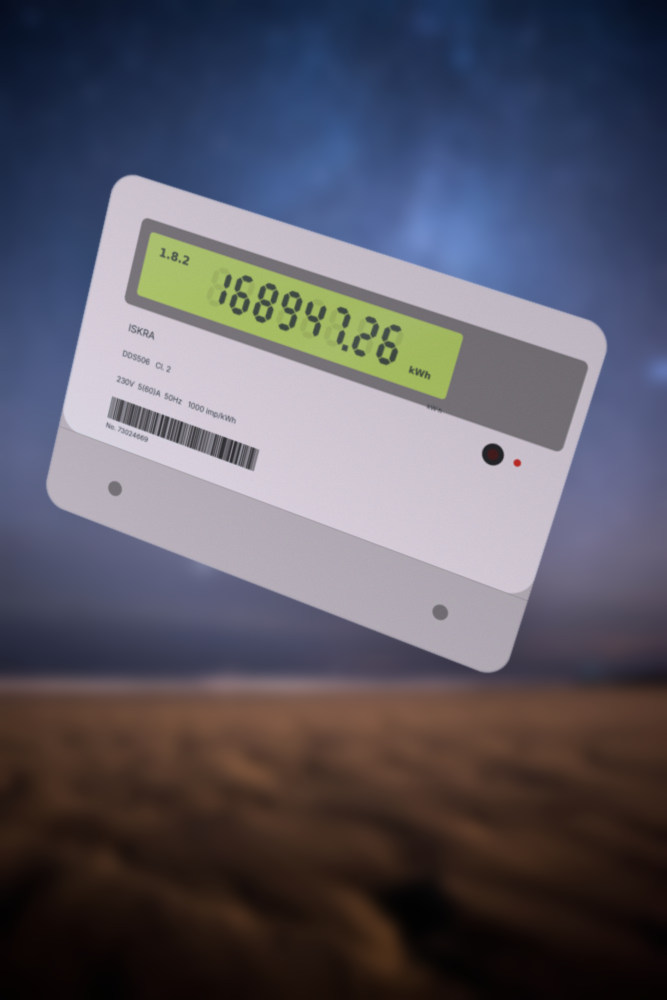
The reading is 168947.26; kWh
